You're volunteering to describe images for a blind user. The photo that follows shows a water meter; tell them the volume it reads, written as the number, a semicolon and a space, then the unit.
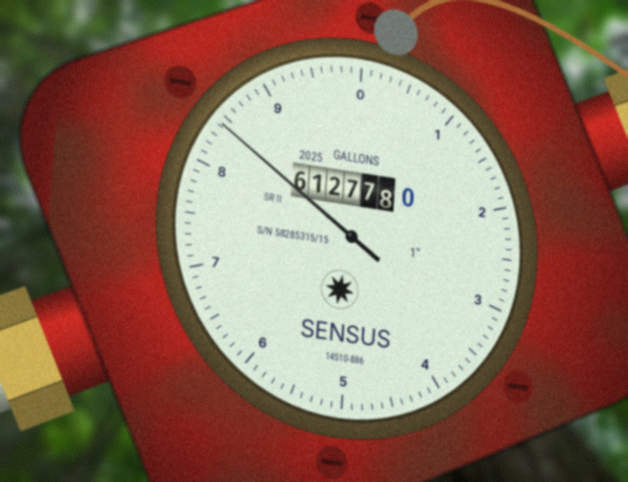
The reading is 6127778.4; gal
